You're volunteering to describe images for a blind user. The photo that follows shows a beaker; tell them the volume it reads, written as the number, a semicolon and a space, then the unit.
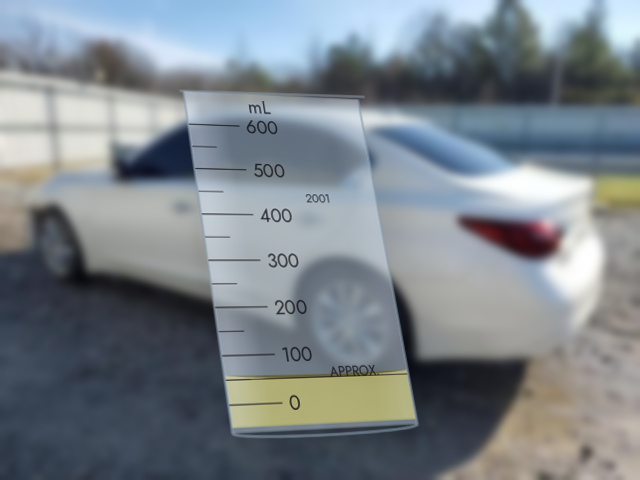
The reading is 50; mL
